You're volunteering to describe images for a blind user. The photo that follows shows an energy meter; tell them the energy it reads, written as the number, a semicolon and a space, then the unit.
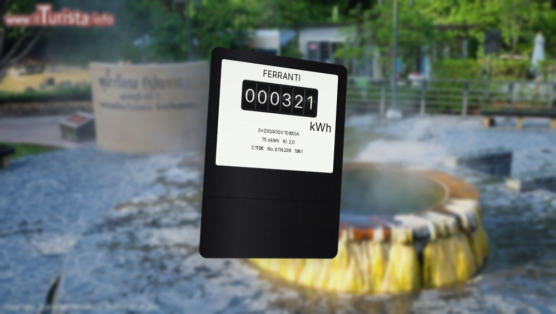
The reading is 321; kWh
